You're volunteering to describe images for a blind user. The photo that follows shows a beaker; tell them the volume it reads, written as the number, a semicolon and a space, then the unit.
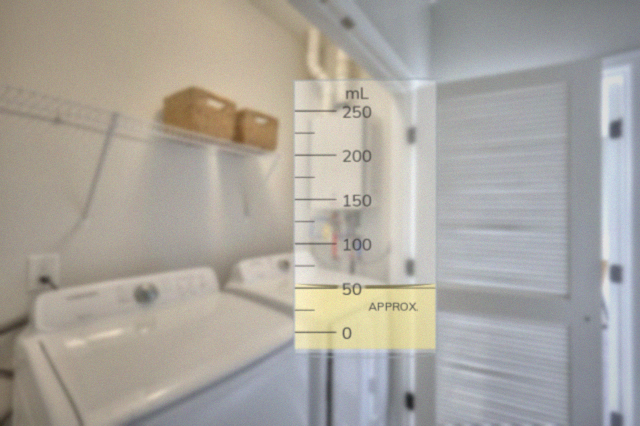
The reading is 50; mL
